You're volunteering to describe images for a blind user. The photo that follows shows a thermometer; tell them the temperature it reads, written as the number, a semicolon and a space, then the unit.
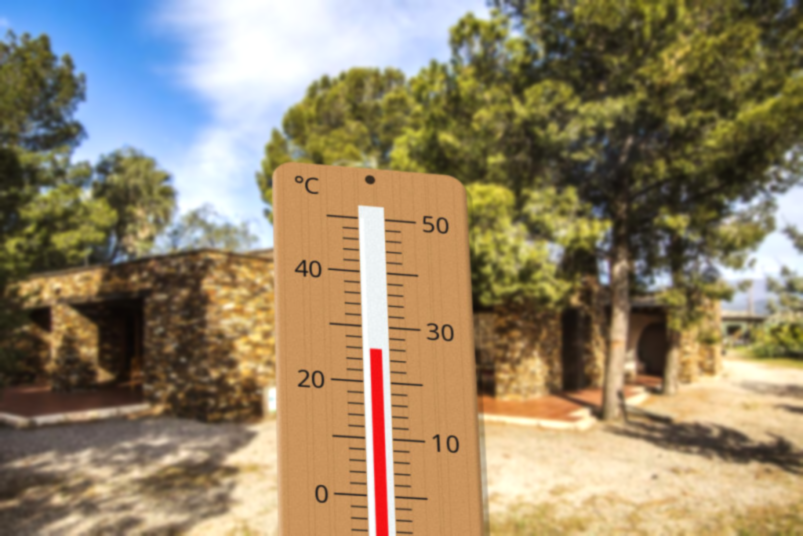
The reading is 26; °C
